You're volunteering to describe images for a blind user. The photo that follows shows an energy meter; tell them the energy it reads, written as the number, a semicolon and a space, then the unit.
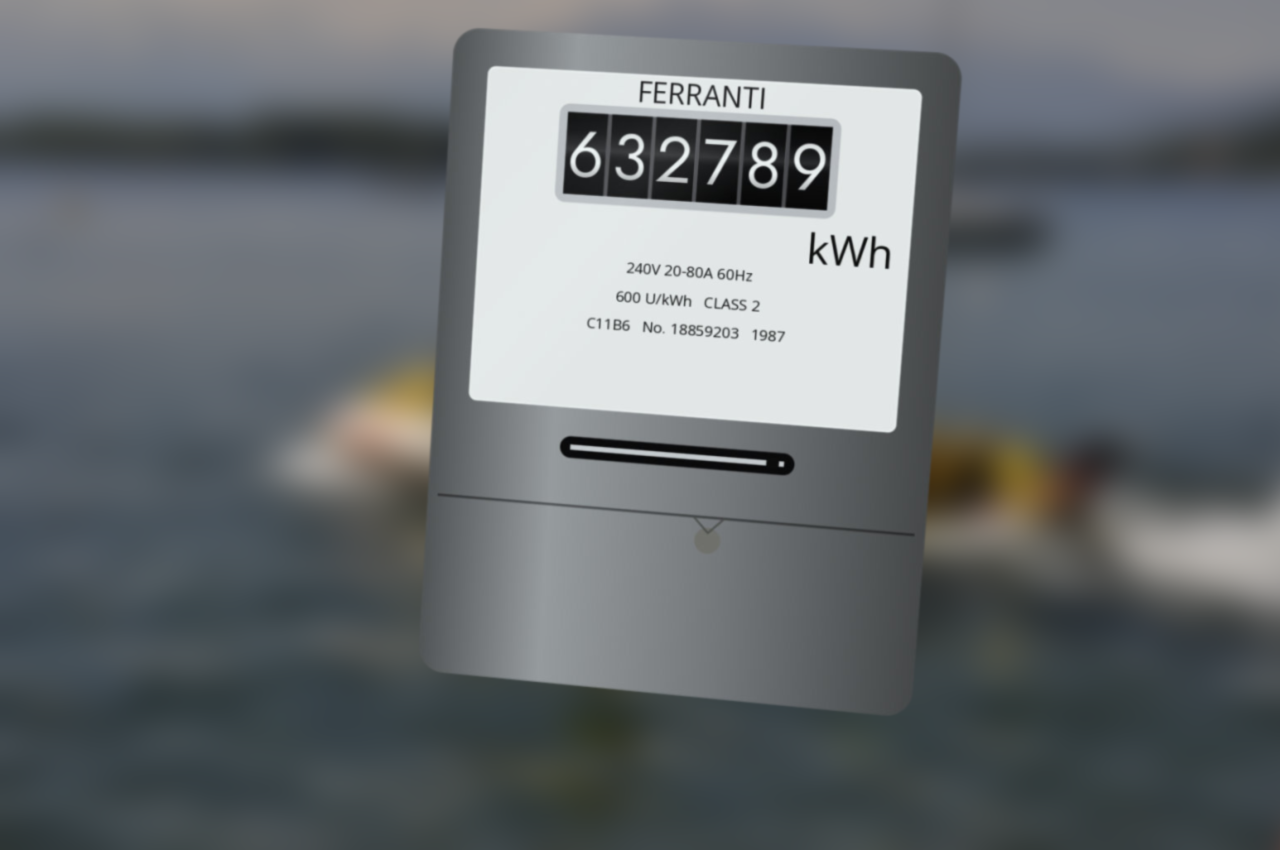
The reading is 632789; kWh
